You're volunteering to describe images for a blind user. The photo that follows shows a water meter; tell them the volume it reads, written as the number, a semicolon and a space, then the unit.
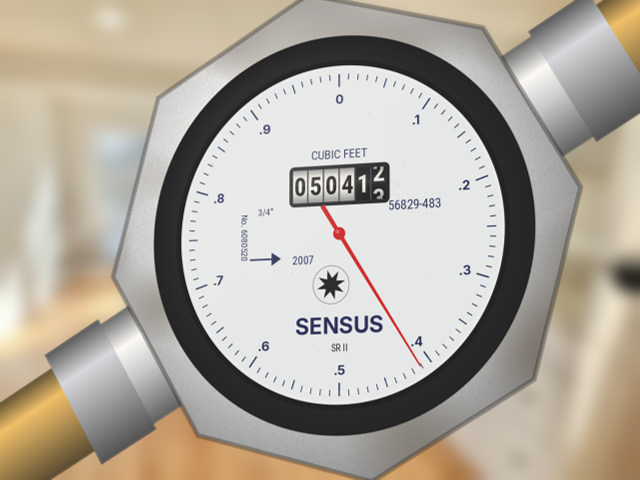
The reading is 50412.41; ft³
